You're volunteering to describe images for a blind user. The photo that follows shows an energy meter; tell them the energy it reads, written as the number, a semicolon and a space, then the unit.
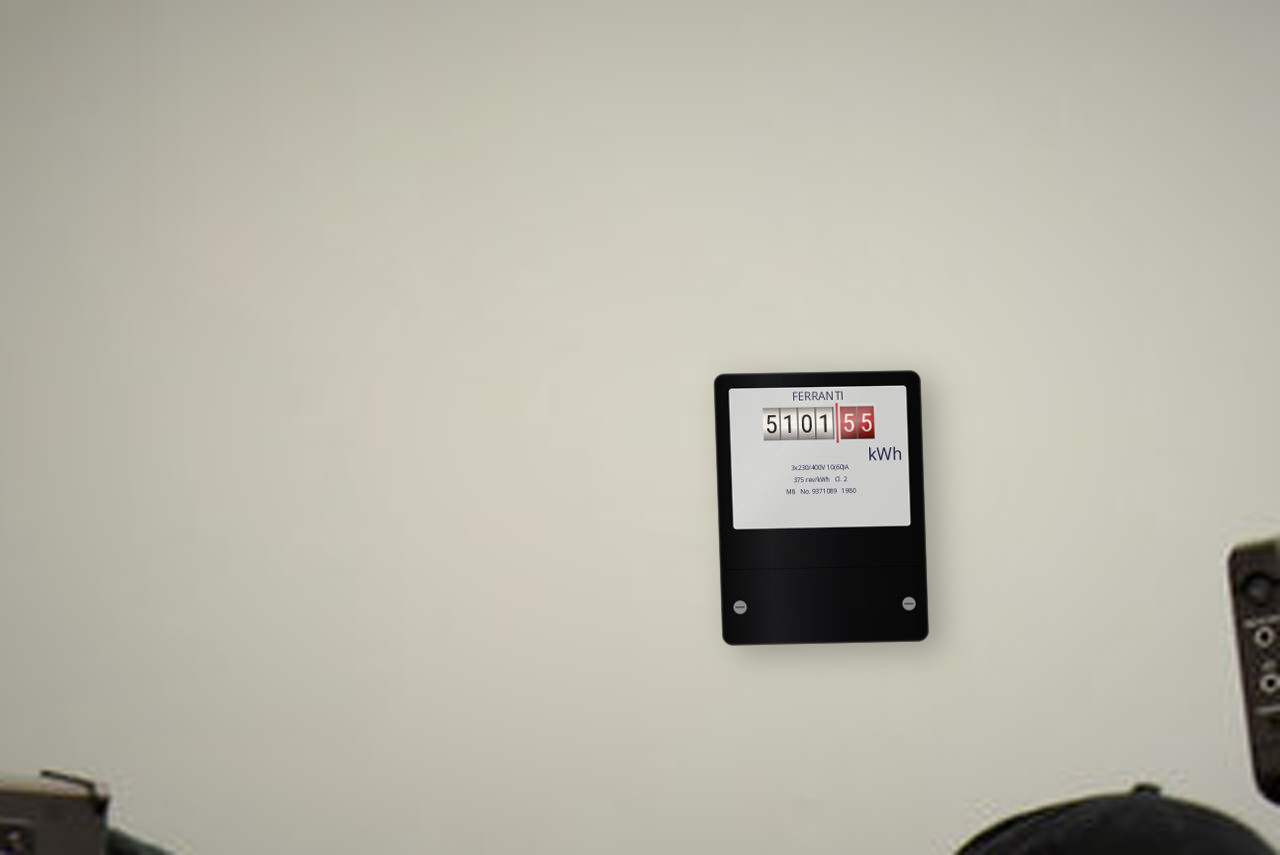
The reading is 5101.55; kWh
